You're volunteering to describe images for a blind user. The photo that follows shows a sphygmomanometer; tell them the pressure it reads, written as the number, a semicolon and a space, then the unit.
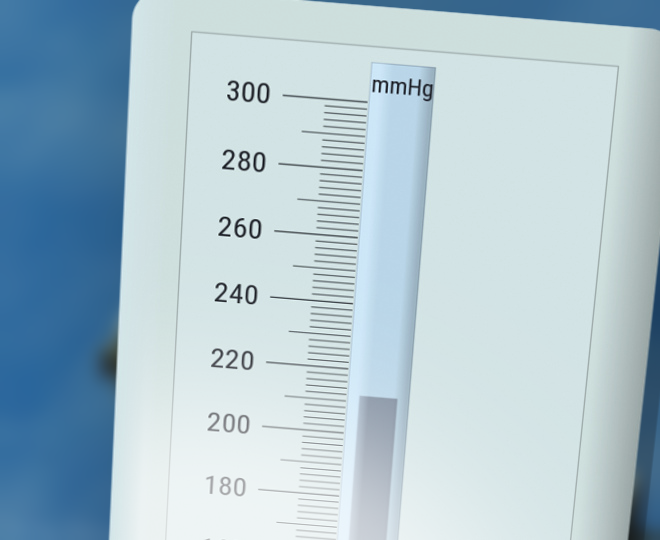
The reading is 212; mmHg
